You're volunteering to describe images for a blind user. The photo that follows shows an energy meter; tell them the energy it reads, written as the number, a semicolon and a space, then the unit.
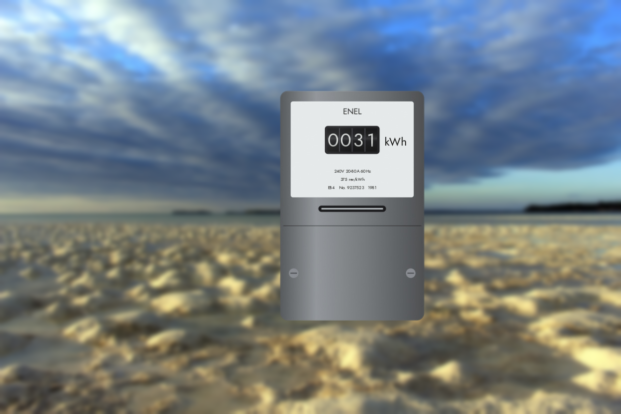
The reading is 31; kWh
